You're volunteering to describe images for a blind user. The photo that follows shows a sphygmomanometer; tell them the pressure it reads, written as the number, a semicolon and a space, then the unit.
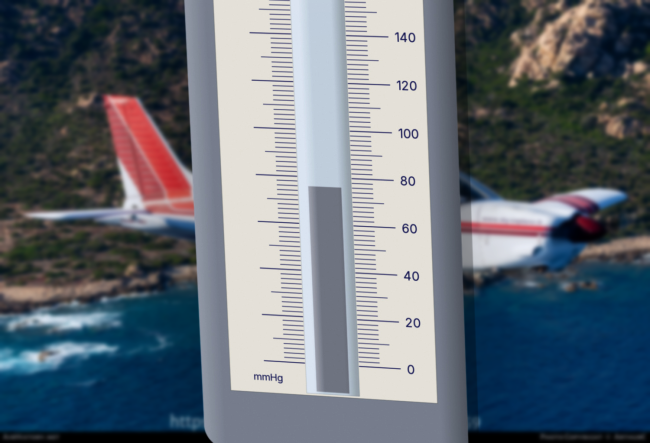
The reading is 76; mmHg
